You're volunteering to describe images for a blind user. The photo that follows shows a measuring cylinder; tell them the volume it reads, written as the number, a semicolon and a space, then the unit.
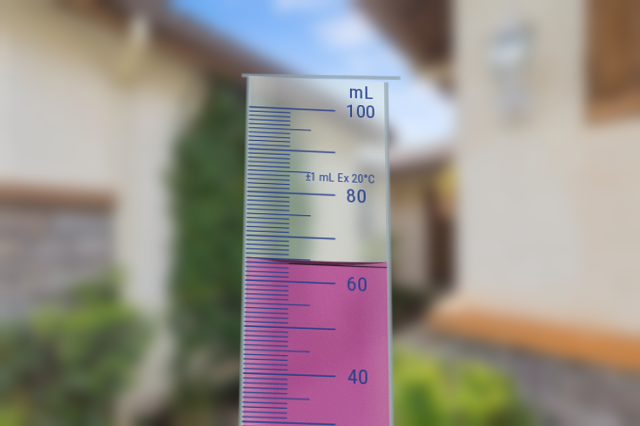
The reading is 64; mL
